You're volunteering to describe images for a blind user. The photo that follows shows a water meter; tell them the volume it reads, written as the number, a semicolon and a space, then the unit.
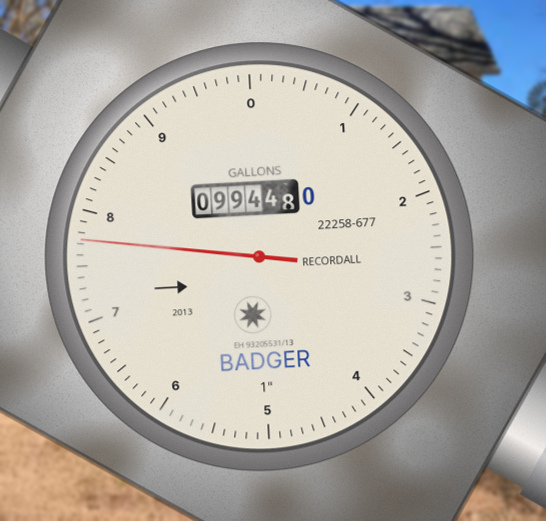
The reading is 994477.7; gal
